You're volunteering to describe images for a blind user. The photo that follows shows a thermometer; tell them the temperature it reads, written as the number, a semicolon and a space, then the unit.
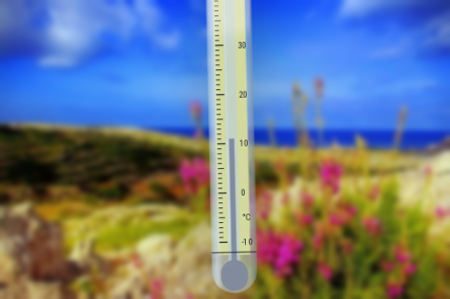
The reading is 11; °C
